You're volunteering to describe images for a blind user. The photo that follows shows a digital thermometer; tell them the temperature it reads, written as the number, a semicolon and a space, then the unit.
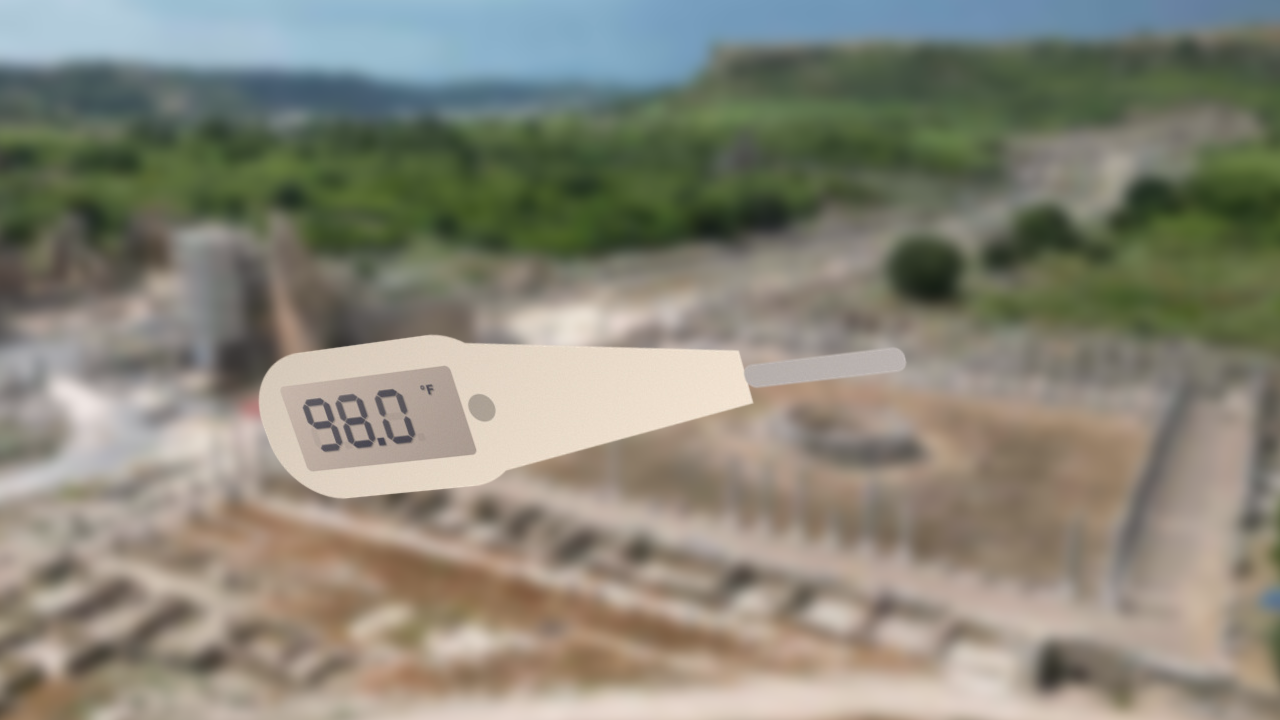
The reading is 98.0; °F
